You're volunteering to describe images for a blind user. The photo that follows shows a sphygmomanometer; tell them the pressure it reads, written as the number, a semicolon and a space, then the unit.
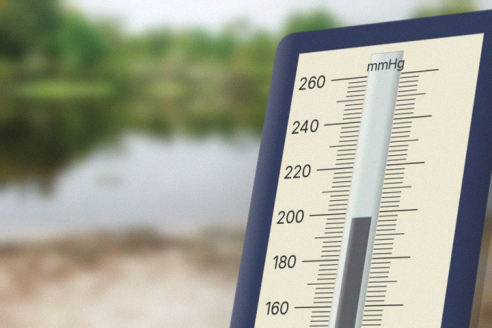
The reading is 198; mmHg
